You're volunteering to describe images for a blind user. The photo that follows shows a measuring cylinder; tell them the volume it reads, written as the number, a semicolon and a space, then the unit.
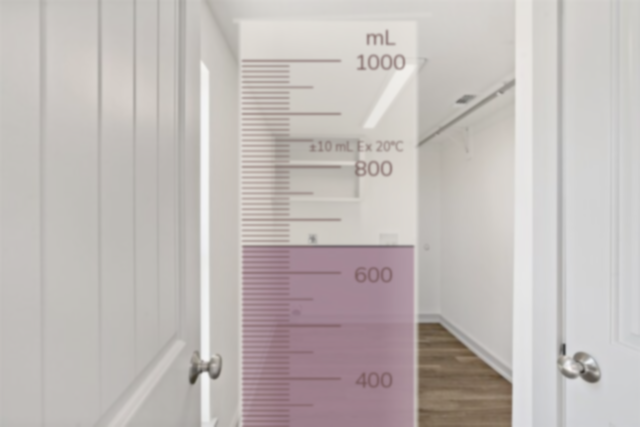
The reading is 650; mL
